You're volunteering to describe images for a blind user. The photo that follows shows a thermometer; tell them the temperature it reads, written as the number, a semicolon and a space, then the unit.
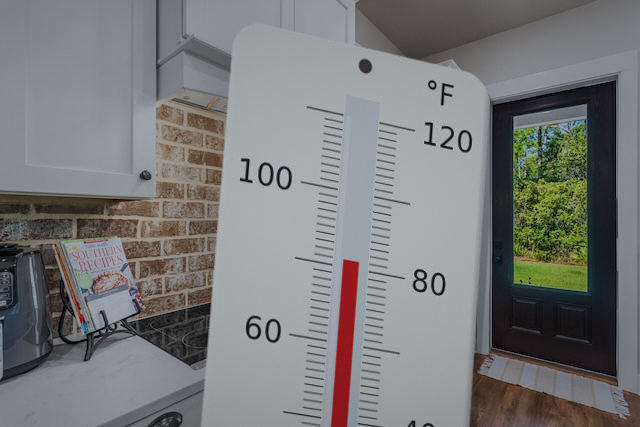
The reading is 82; °F
